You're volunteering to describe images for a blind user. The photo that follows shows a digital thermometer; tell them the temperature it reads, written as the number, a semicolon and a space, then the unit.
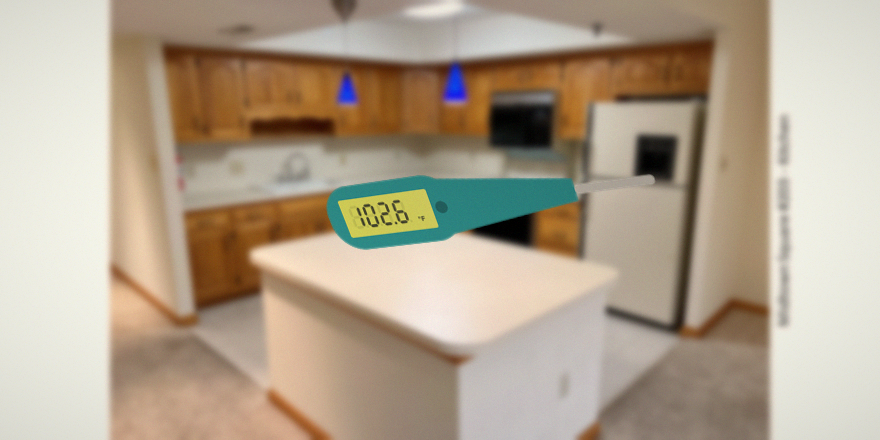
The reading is 102.6; °F
